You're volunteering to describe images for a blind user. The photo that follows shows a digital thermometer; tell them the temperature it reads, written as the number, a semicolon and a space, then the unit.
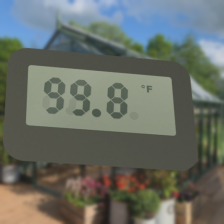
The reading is 99.8; °F
